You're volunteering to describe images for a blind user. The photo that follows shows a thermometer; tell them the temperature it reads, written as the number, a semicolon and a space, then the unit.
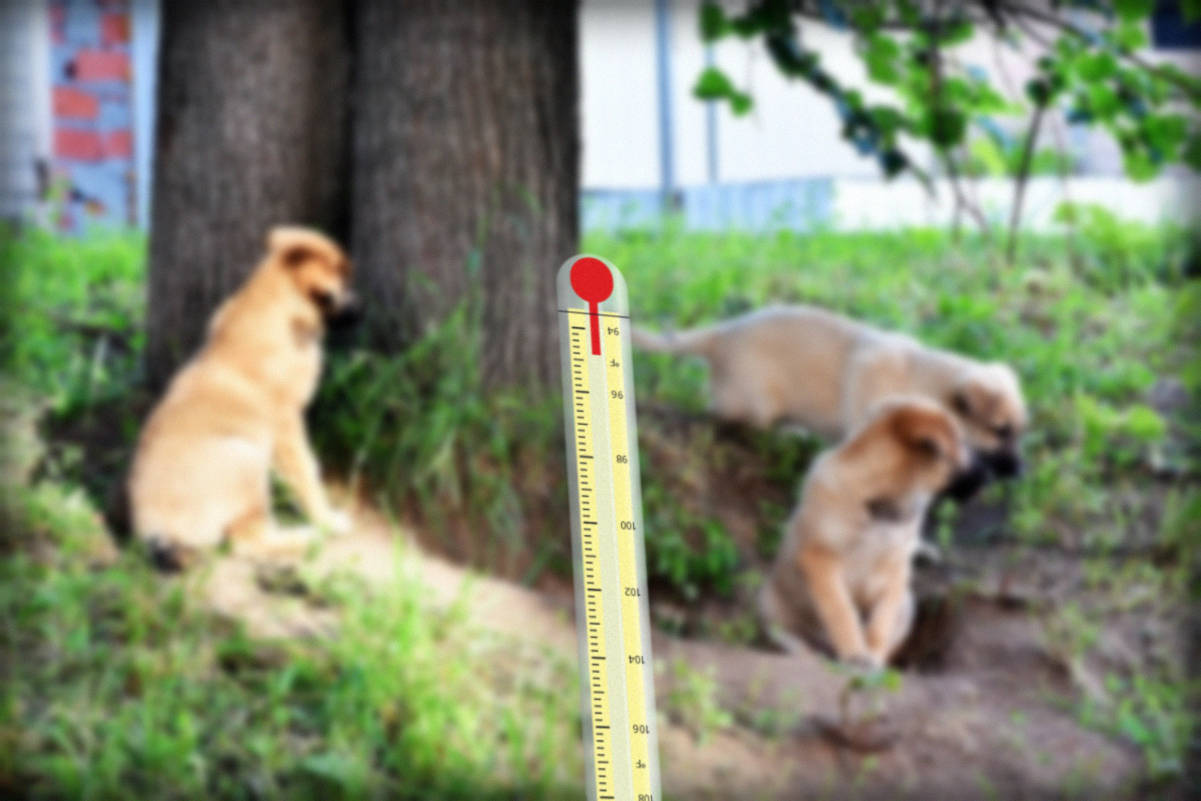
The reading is 94.8; °F
